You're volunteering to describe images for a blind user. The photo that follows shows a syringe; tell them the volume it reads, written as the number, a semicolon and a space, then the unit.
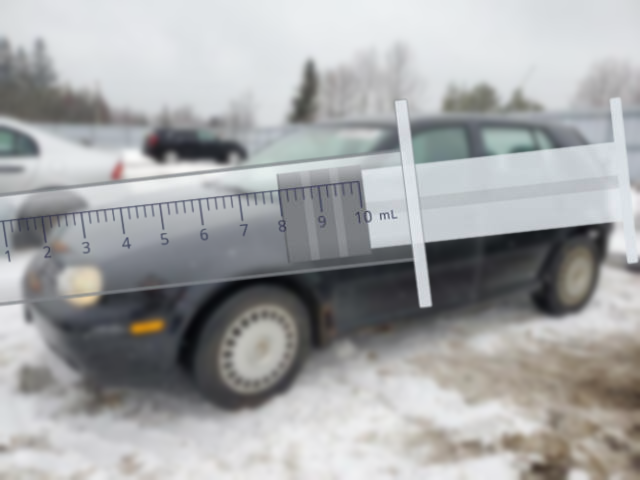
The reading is 8; mL
